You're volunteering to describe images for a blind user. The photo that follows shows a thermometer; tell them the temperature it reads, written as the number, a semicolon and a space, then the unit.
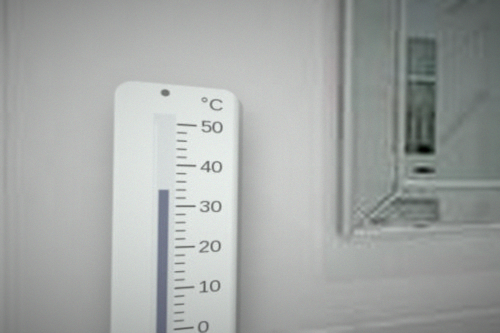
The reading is 34; °C
